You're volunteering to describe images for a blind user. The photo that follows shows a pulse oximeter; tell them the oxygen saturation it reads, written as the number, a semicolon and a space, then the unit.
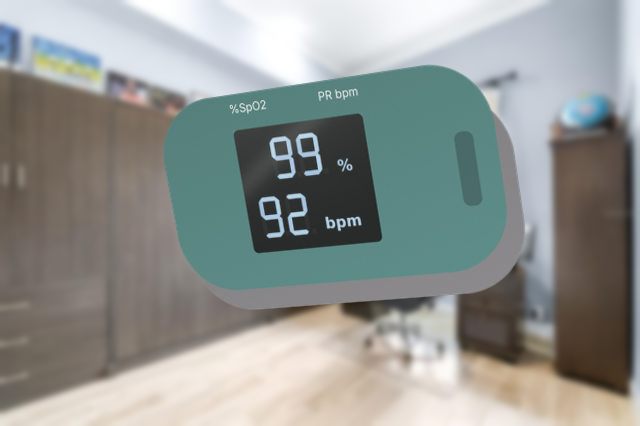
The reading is 99; %
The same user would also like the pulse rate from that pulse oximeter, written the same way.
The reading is 92; bpm
